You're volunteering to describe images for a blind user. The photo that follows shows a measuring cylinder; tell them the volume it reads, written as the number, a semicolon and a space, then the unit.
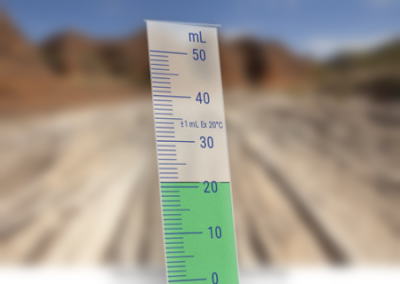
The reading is 21; mL
